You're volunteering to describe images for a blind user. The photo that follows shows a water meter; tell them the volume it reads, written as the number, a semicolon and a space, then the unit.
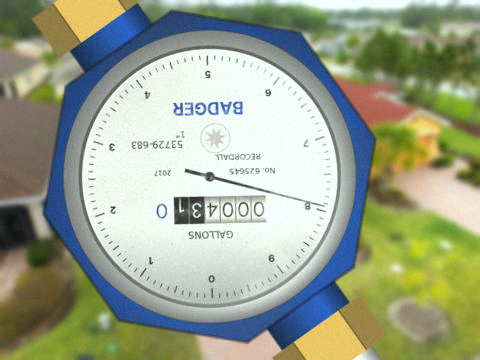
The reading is 4307.9; gal
